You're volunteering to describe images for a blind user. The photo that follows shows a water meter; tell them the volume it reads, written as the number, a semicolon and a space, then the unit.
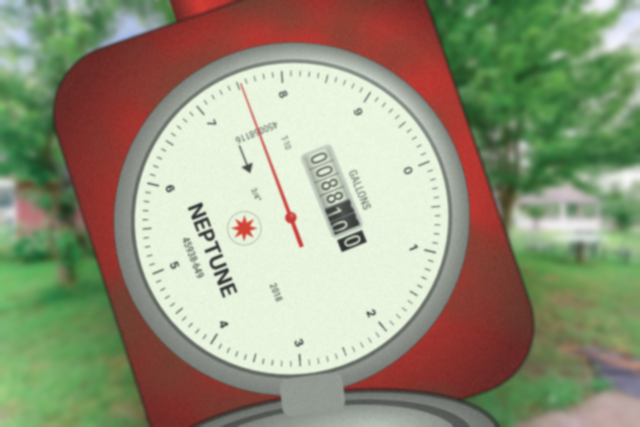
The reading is 88097.5; gal
